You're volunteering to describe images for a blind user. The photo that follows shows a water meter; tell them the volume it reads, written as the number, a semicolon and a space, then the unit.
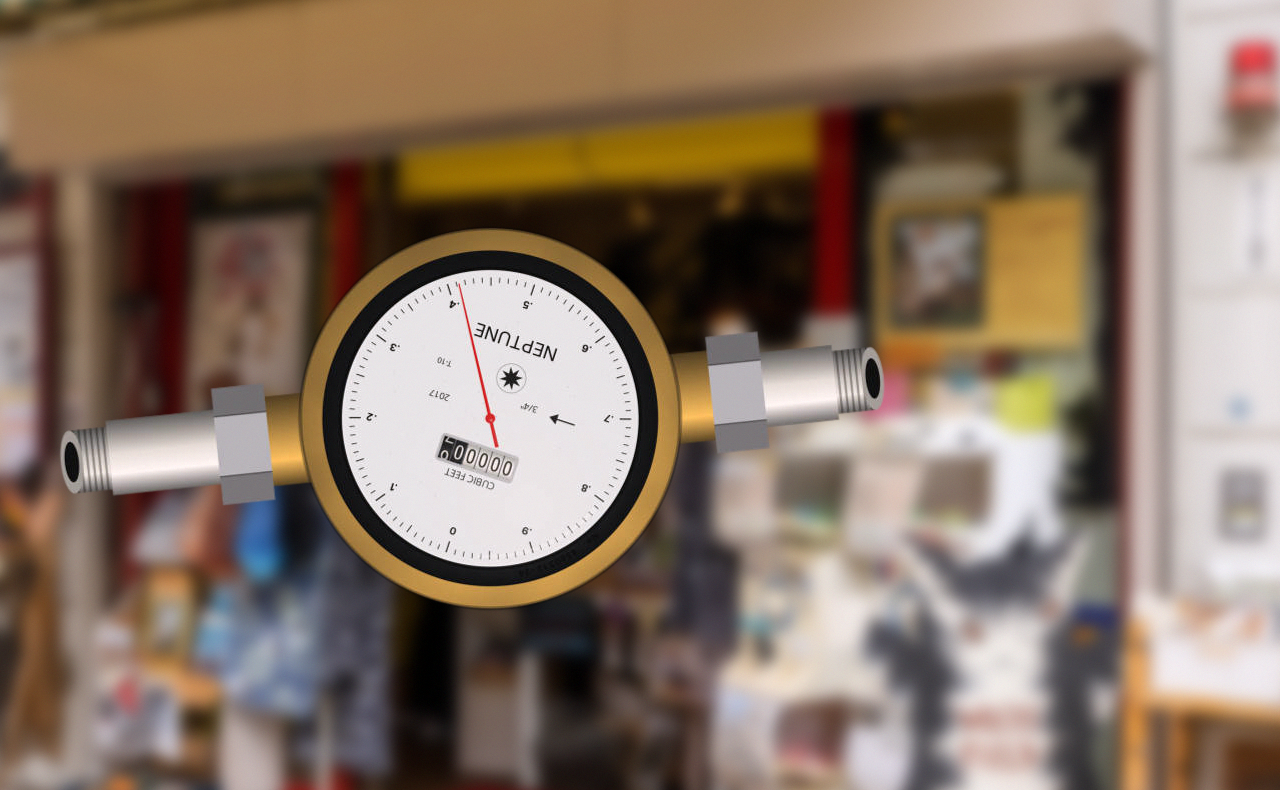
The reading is 6.41; ft³
